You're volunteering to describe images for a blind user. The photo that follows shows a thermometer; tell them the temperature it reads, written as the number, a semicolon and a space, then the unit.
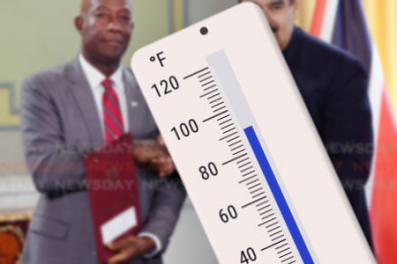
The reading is 90; °F
